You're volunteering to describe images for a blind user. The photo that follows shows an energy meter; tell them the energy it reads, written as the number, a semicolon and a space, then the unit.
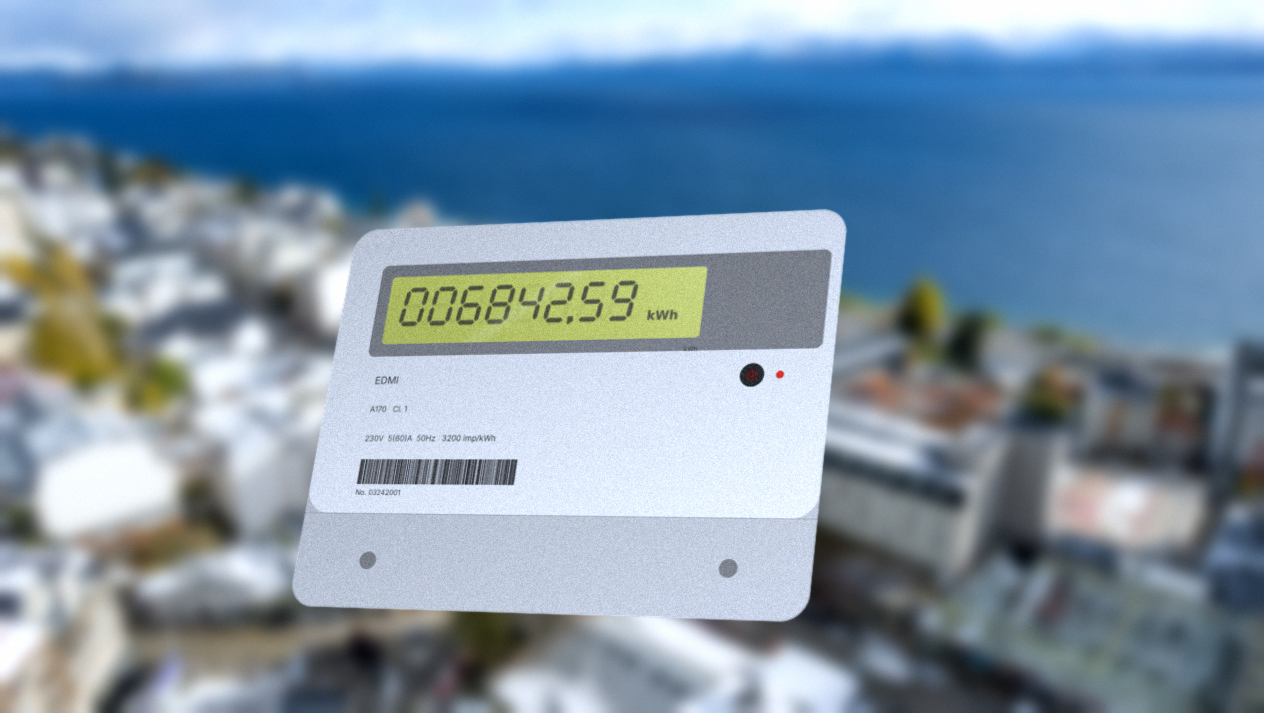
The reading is 6842.59; kWh
